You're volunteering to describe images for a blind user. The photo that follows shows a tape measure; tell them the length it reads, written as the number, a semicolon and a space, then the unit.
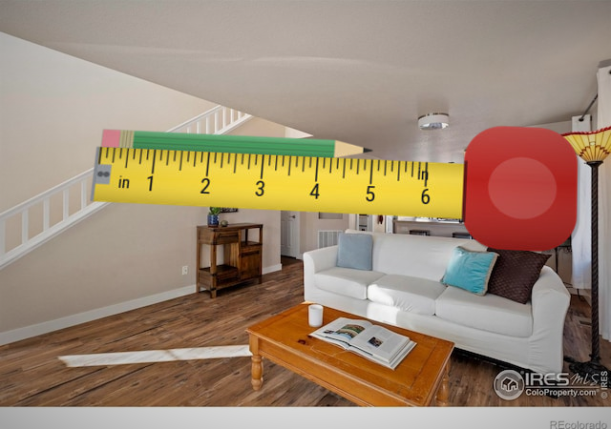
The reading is 5; in
